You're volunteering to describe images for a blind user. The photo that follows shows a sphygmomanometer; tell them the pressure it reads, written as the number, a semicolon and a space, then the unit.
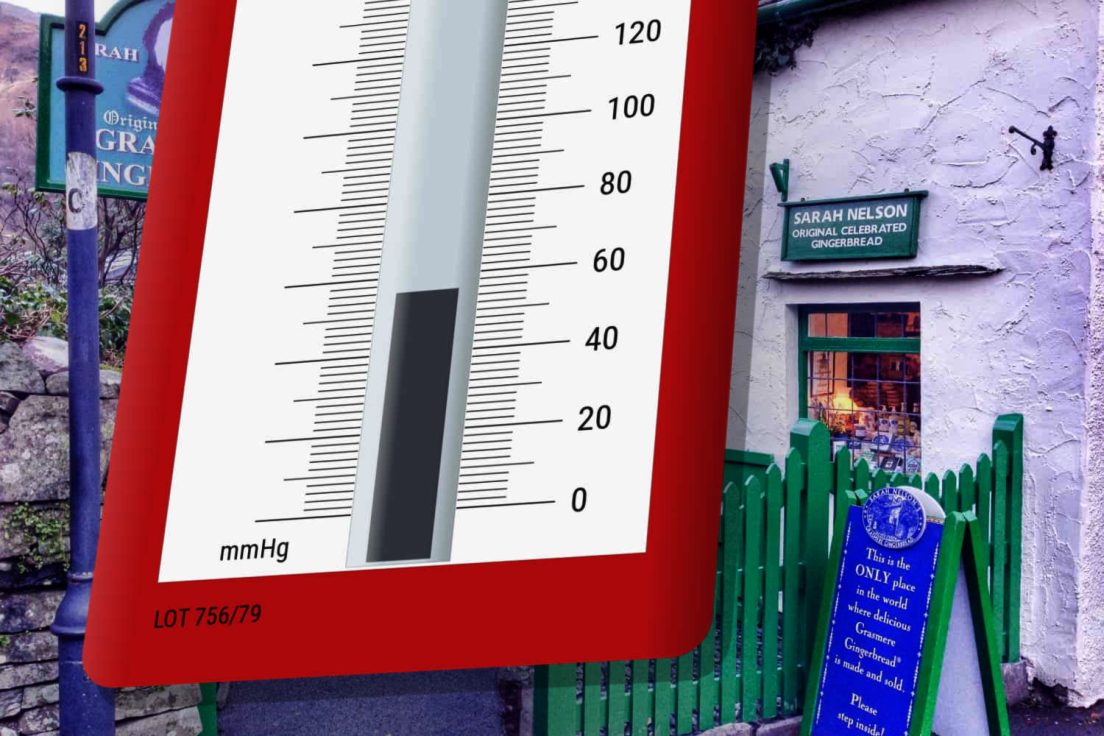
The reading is 56; mmHg
